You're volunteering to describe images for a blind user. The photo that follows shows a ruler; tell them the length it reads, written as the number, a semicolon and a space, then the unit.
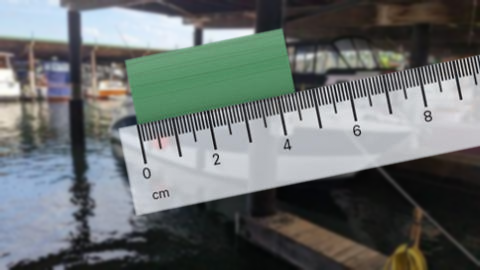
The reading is 4.5; cm
